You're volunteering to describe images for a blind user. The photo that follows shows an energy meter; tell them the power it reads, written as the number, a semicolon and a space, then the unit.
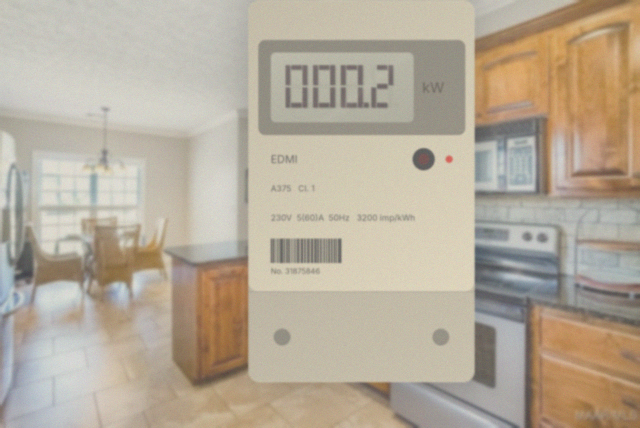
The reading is 0.2; kW
